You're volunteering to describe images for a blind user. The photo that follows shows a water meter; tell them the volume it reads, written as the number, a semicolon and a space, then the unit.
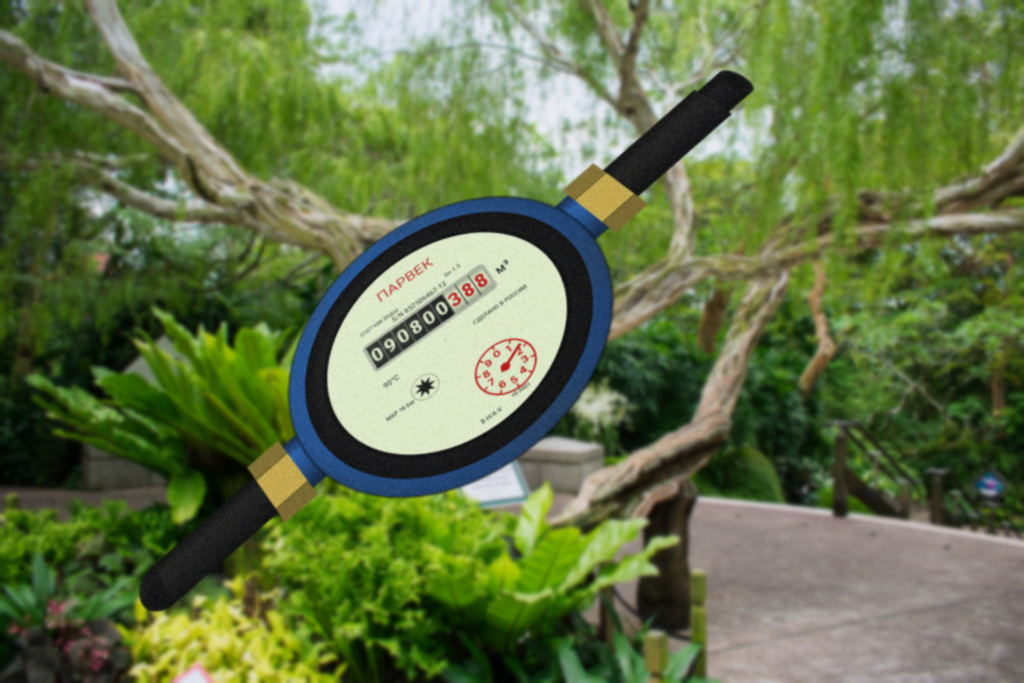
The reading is 90800.3881; m³
